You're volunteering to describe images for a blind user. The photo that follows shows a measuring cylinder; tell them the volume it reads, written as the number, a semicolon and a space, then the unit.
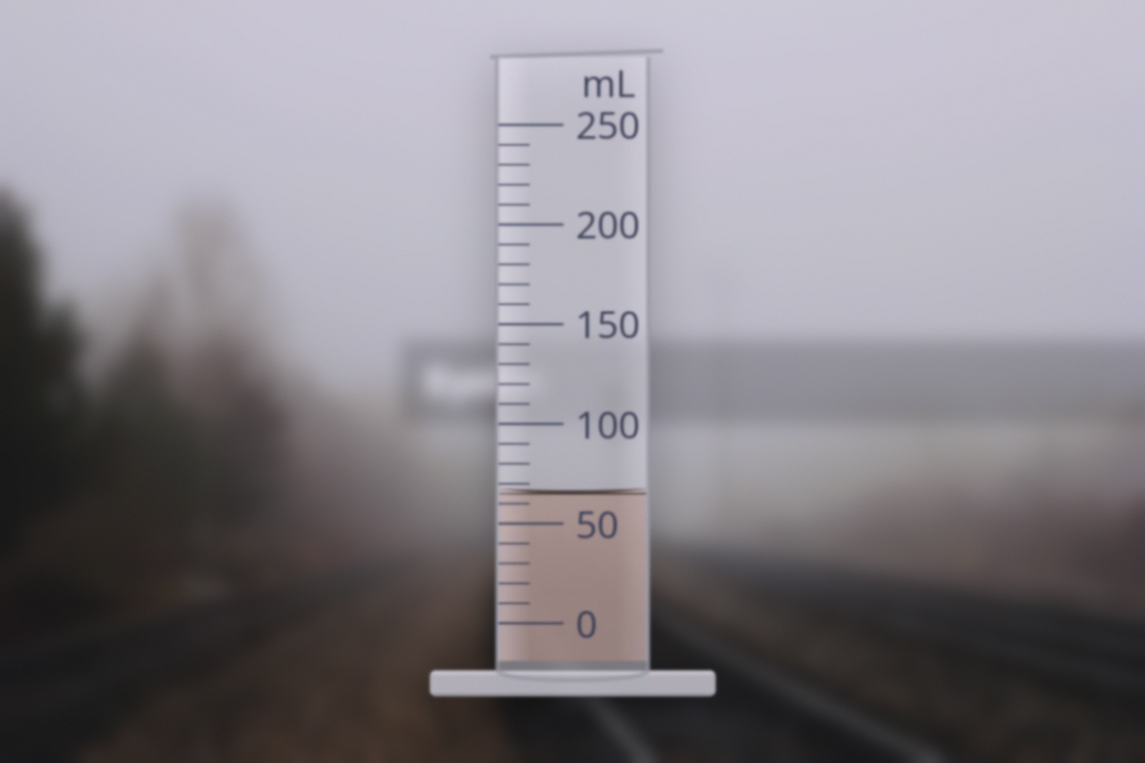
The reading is 65; mL
